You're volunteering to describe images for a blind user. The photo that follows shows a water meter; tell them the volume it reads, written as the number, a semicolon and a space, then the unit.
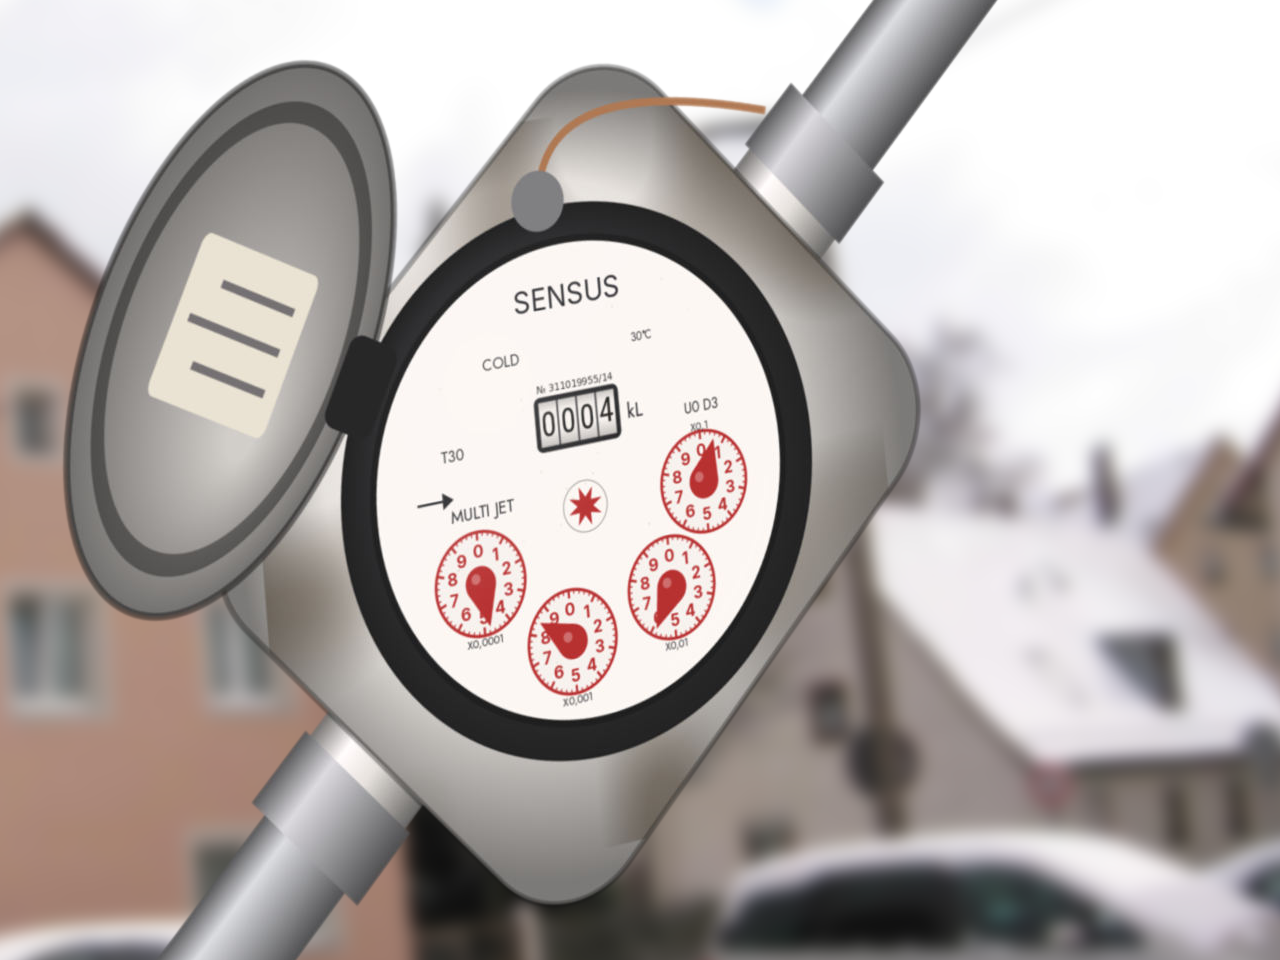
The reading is 4.0584; kL
